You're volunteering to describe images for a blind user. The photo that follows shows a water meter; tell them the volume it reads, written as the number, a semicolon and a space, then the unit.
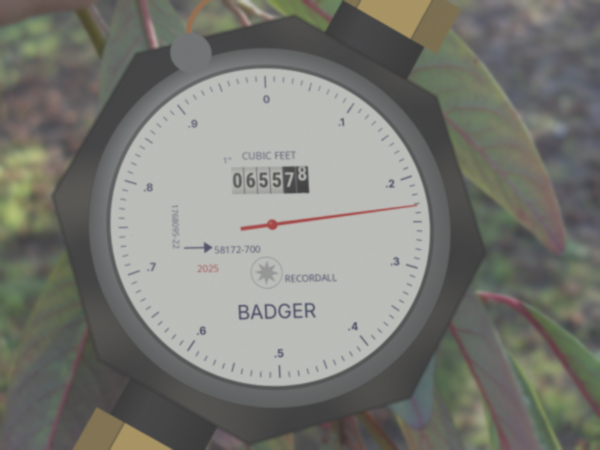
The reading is 65578.23; ft³
